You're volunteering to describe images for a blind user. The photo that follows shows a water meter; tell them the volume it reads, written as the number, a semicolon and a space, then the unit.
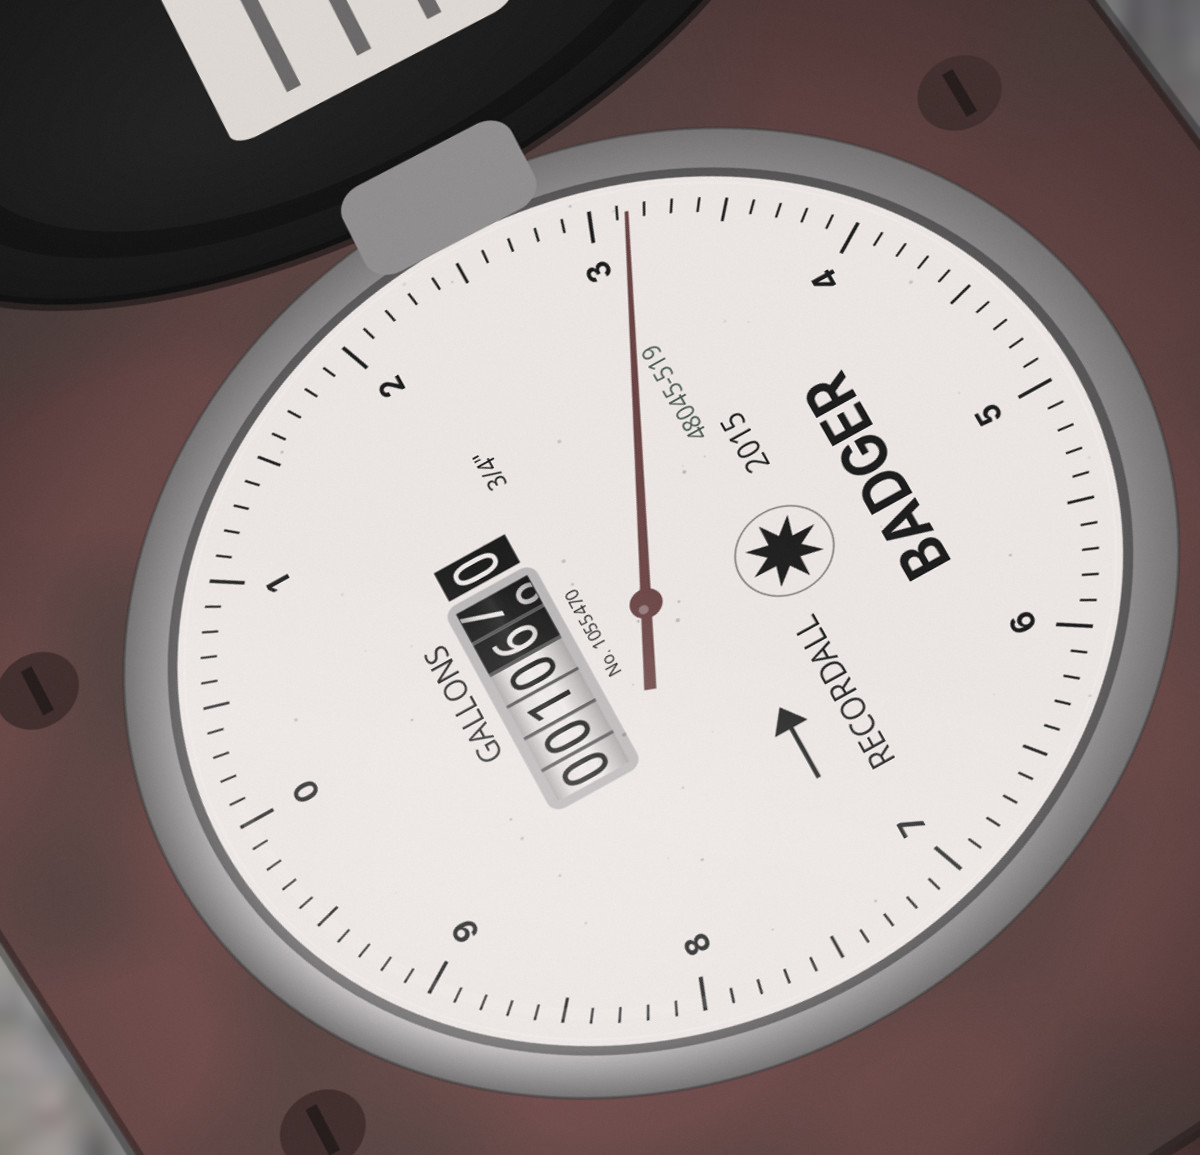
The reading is 10673.1; gal
